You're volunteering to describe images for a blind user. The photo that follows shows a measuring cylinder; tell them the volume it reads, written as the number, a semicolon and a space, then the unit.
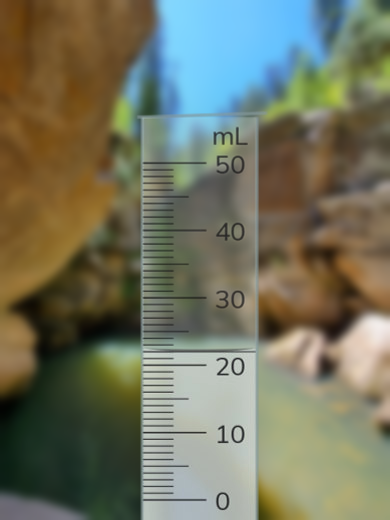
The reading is 22; mL
